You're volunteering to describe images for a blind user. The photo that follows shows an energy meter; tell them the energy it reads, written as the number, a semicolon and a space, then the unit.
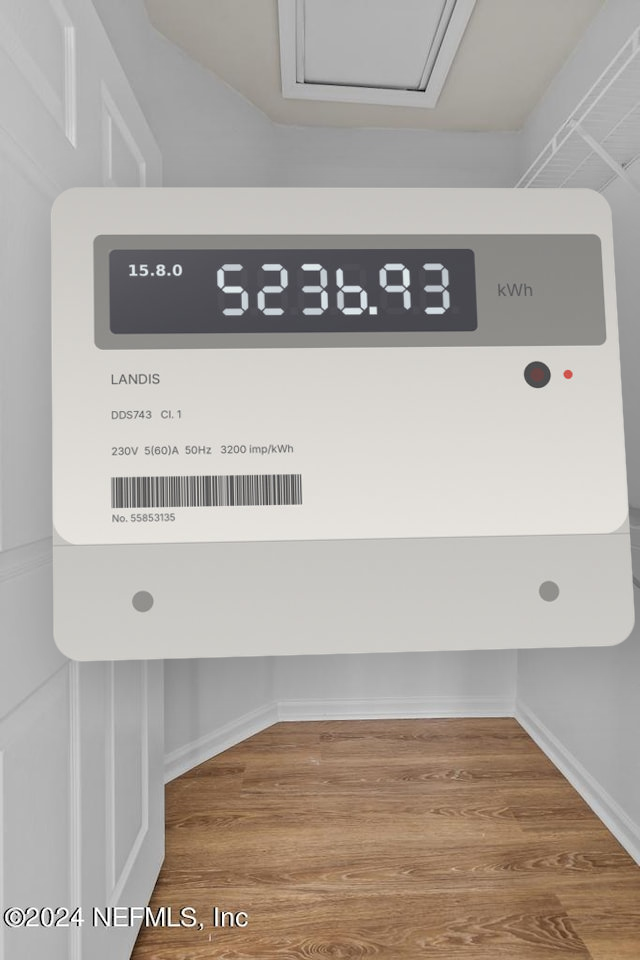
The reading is 5236.93; kWh
